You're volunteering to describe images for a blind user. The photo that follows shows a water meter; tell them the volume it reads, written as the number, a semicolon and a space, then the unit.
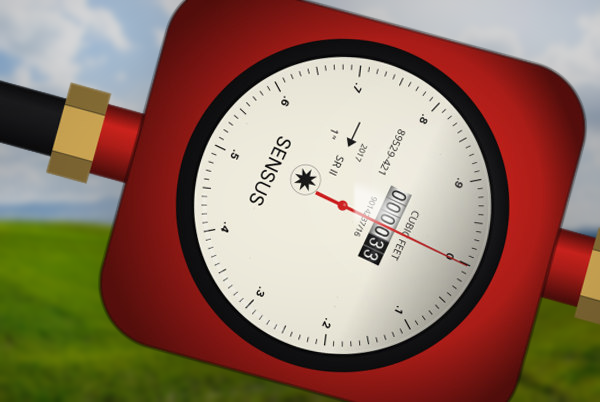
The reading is 33.00; ft³
